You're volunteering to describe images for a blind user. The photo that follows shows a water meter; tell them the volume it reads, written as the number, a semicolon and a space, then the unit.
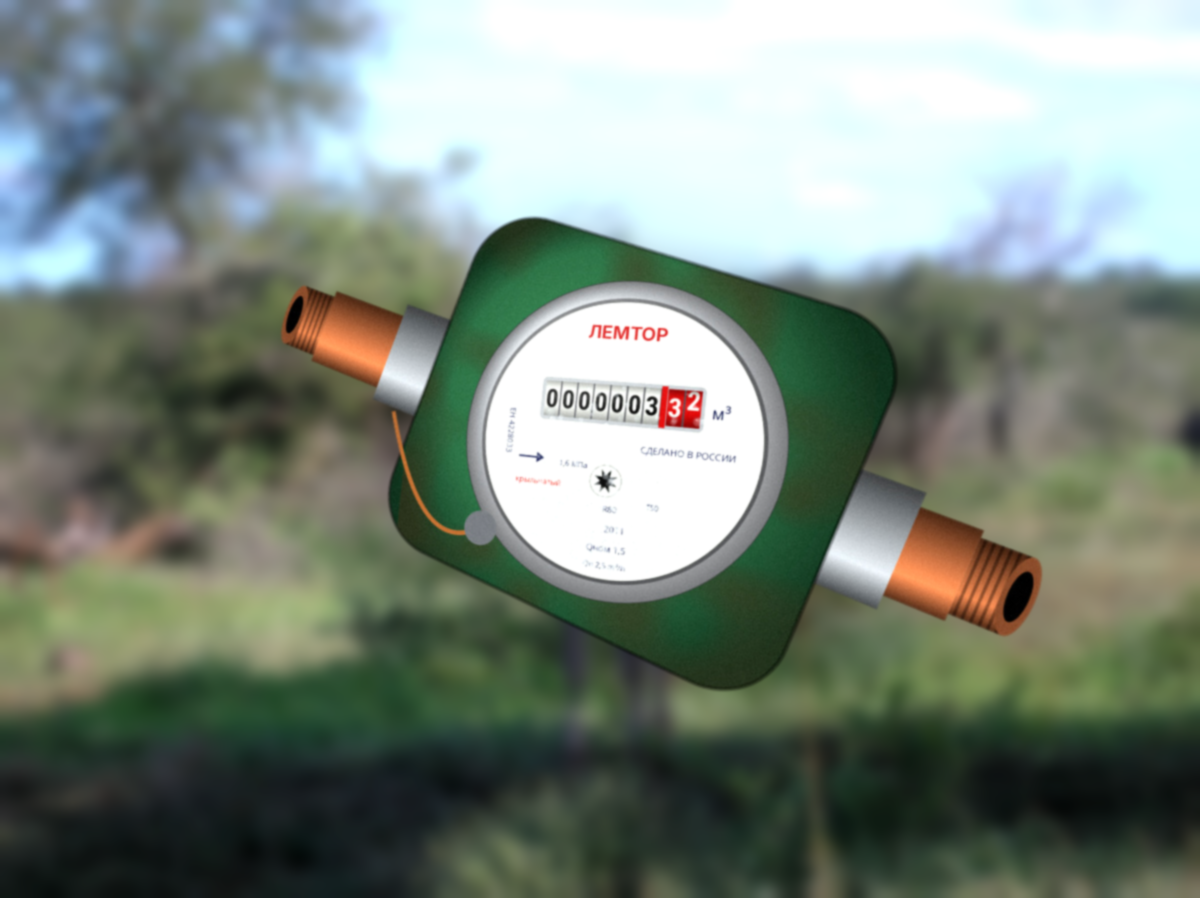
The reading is 3.32; m³
